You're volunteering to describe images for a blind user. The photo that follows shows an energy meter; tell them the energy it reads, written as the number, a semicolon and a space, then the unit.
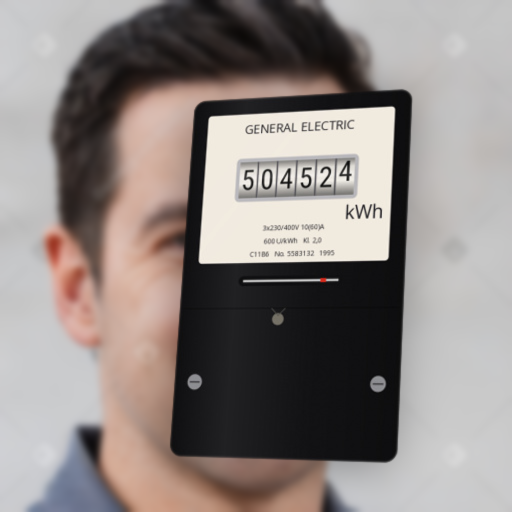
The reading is 504524; kWh
